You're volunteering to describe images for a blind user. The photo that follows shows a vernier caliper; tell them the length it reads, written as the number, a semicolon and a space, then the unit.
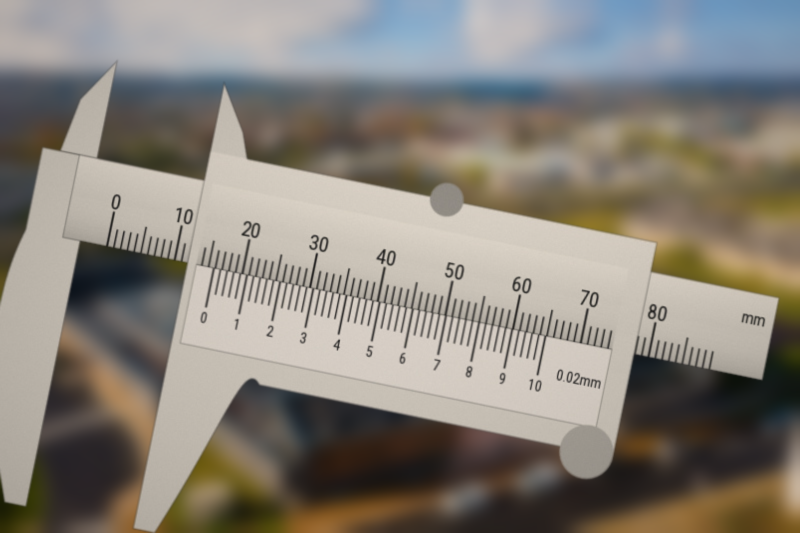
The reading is 15.8; mm
